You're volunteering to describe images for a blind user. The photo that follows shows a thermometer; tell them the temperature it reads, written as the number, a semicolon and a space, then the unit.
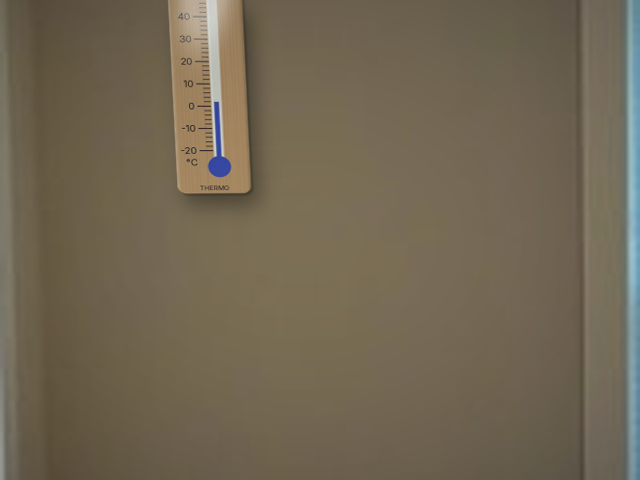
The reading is 2; °C
